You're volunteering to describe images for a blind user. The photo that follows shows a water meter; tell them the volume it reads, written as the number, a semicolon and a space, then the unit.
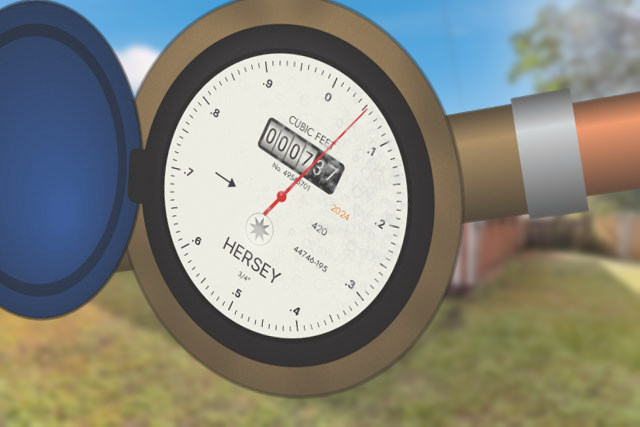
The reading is 737.05; ft³
